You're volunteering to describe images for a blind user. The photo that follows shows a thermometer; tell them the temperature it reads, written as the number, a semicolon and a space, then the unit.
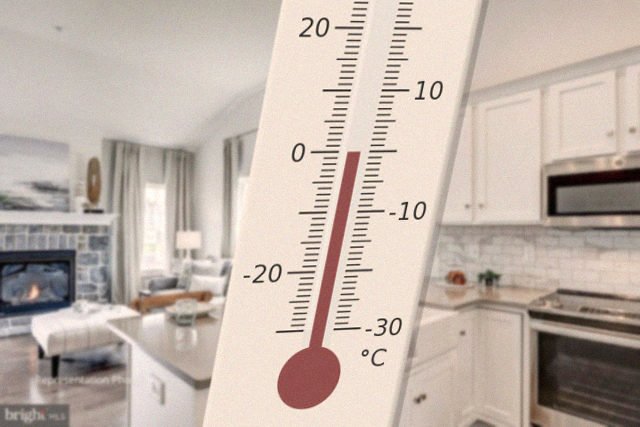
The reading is 0; °C
